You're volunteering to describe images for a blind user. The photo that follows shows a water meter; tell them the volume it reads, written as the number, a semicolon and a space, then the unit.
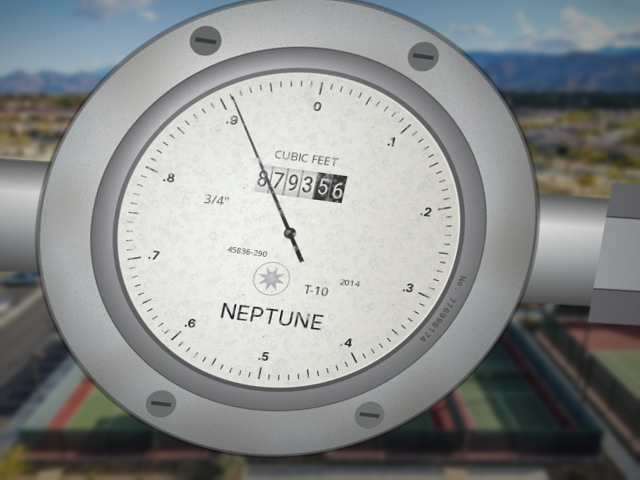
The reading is 879355.91; ft³
